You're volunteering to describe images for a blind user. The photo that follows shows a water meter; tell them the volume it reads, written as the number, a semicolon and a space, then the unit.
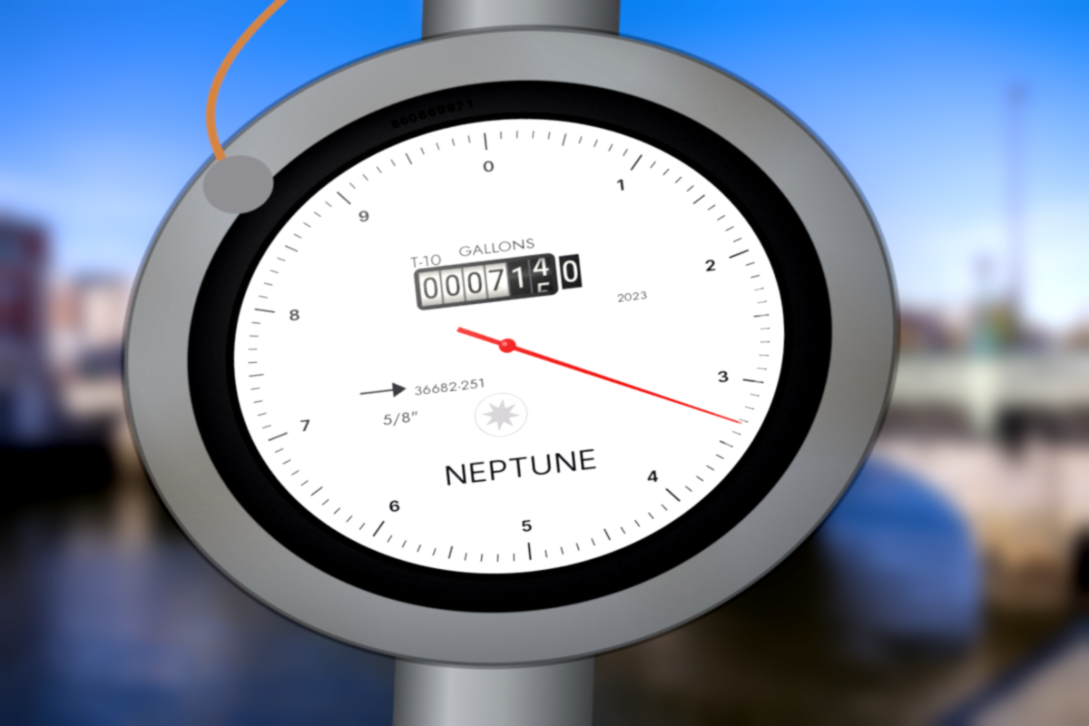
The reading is 7143.3; gal
